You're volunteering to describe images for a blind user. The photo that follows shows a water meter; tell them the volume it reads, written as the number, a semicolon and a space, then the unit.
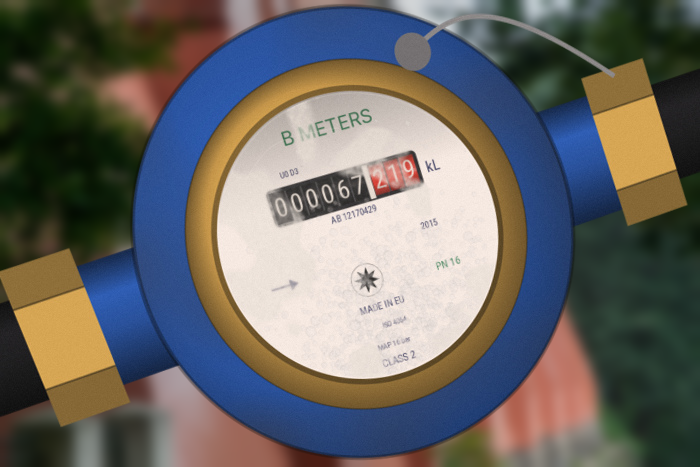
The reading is 67.219; kL
